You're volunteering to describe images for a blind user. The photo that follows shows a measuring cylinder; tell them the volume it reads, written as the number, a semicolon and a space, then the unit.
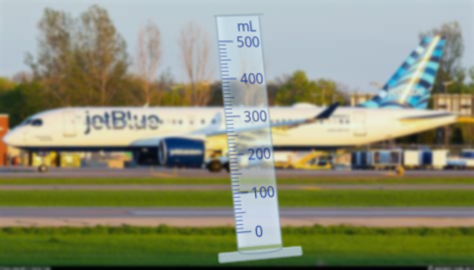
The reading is 100; mL
